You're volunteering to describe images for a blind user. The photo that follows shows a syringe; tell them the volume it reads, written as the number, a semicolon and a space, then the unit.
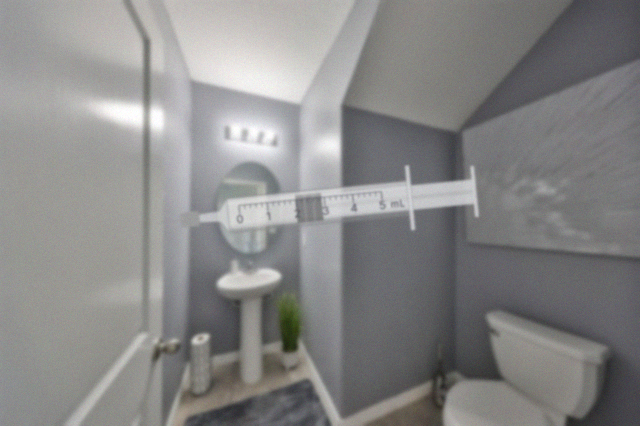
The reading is 2; mL
